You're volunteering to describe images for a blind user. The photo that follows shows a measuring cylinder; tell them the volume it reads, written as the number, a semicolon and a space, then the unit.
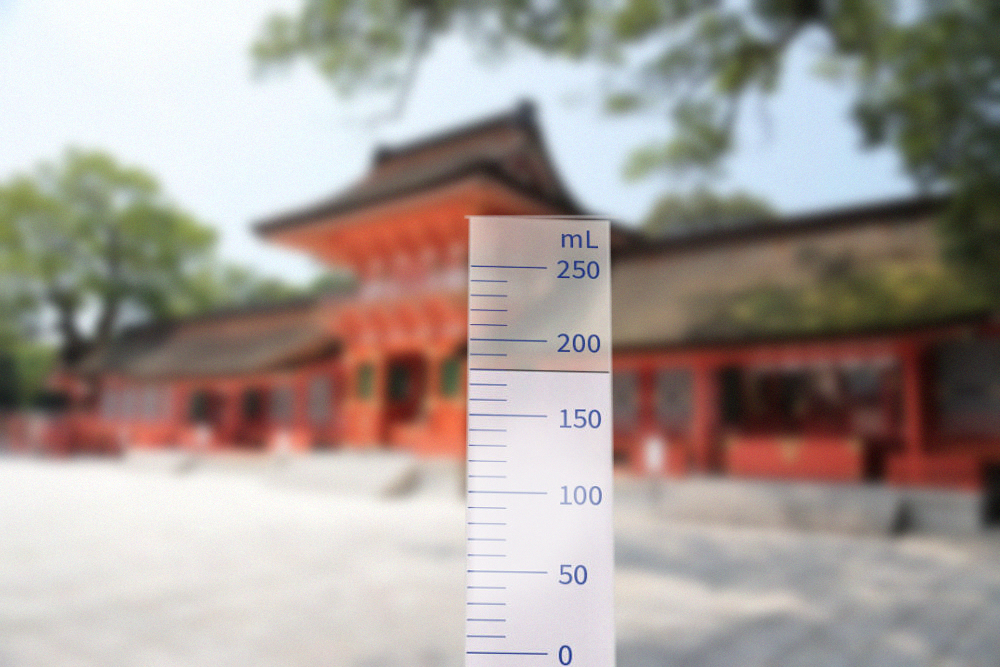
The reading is 180; mL
